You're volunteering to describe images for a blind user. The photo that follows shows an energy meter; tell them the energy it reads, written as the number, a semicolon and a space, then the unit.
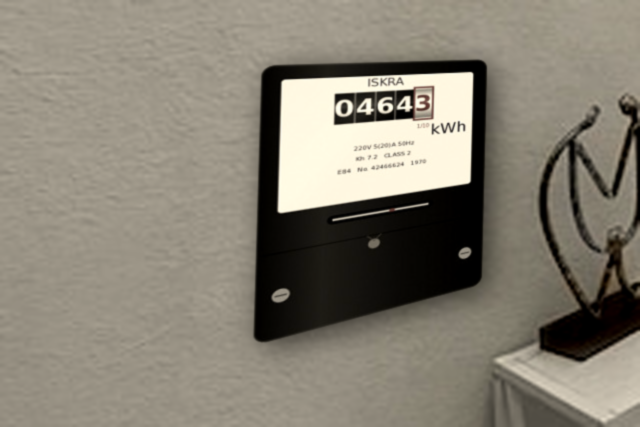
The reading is 464.3; kWh
